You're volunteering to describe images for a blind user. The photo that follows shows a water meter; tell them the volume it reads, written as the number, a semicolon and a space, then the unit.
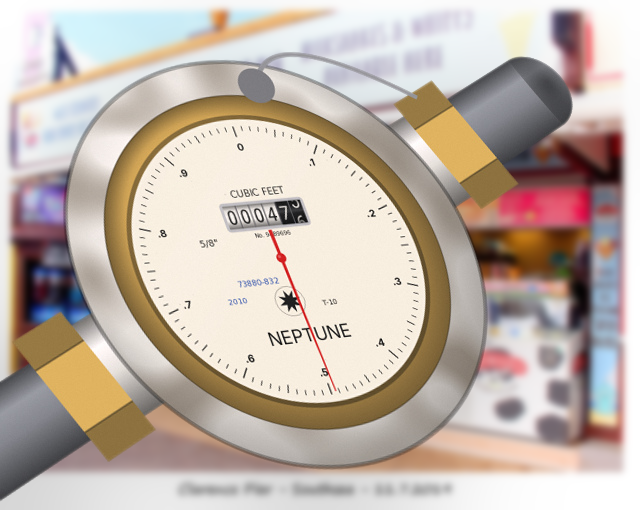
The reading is 475.49; ft³
